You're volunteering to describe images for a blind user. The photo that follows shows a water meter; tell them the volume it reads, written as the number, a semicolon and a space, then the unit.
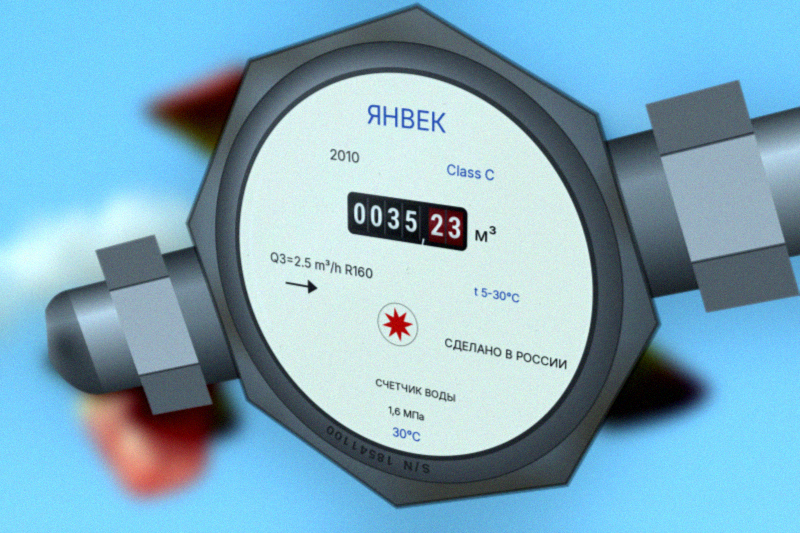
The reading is 35.23; m³
